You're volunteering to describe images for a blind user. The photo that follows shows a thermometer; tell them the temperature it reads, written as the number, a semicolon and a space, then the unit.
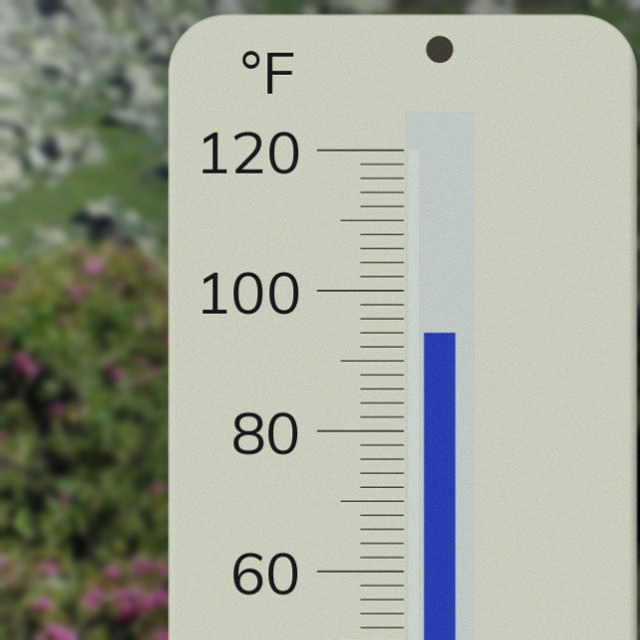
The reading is 94; °F
